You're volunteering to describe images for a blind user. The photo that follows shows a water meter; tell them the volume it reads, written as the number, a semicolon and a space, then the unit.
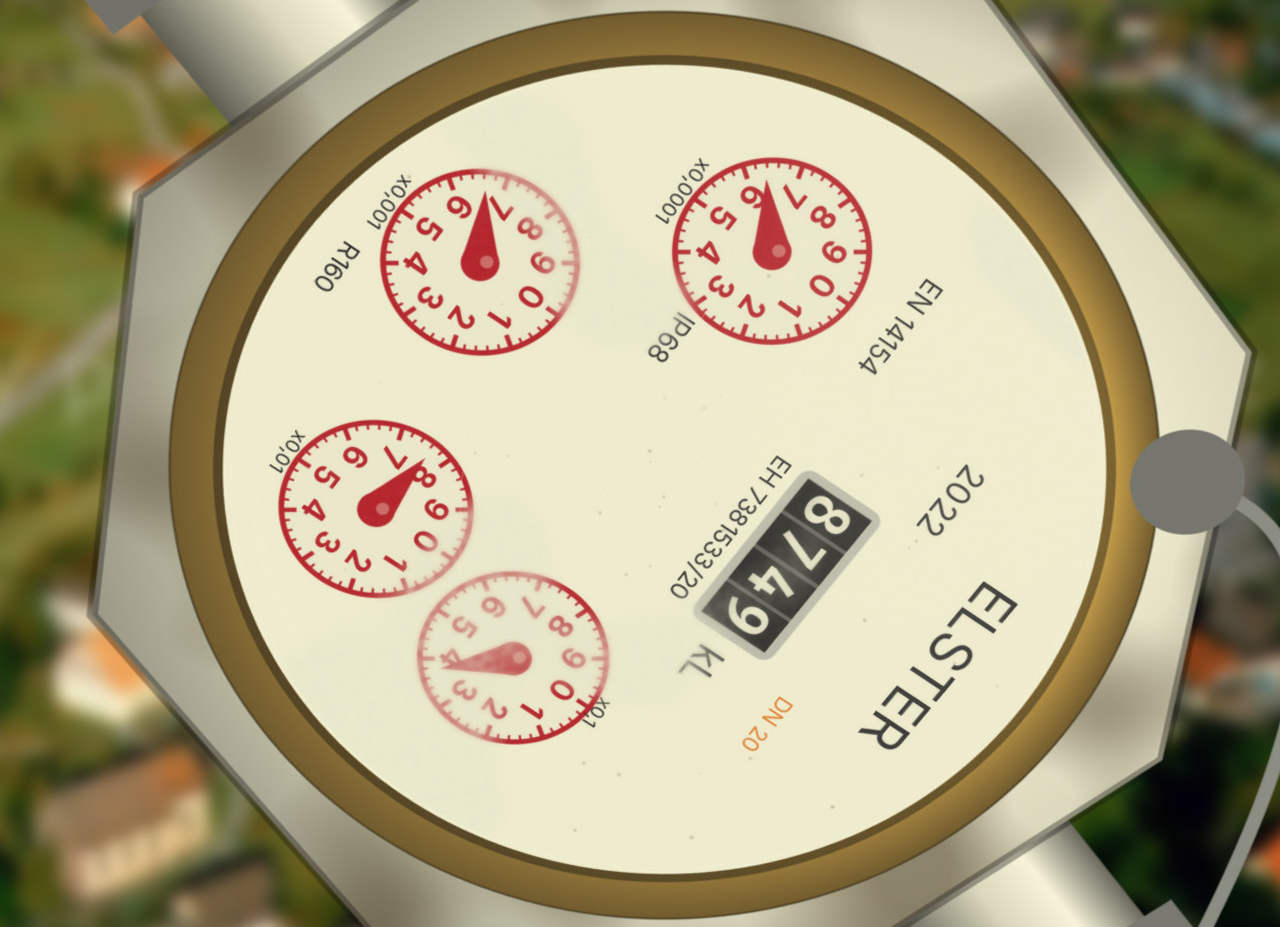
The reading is 8749.3766; kL
